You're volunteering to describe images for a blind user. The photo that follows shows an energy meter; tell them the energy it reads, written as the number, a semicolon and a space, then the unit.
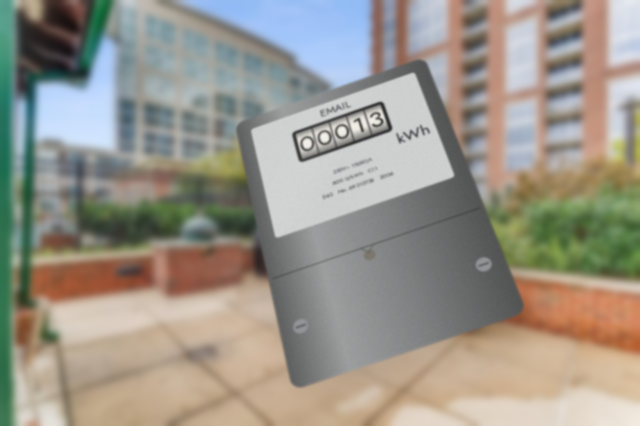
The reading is 13; kWh
